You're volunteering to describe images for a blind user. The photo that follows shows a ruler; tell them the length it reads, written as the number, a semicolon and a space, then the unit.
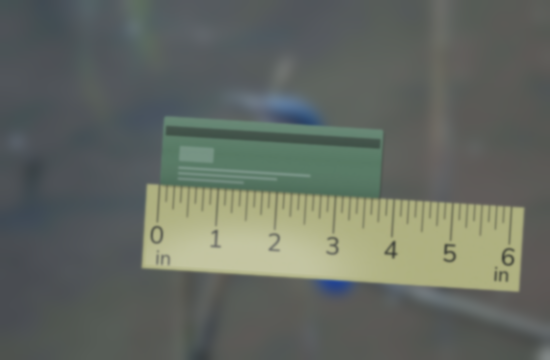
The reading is 3.75; in
